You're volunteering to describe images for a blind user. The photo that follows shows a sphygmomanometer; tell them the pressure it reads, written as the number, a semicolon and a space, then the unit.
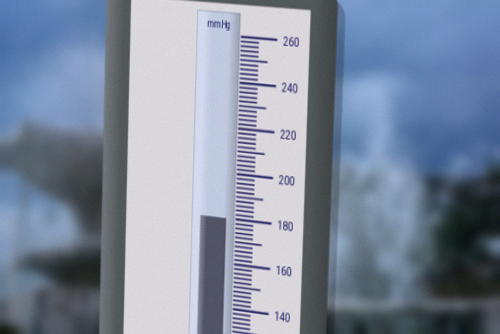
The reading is 180; mmHg
